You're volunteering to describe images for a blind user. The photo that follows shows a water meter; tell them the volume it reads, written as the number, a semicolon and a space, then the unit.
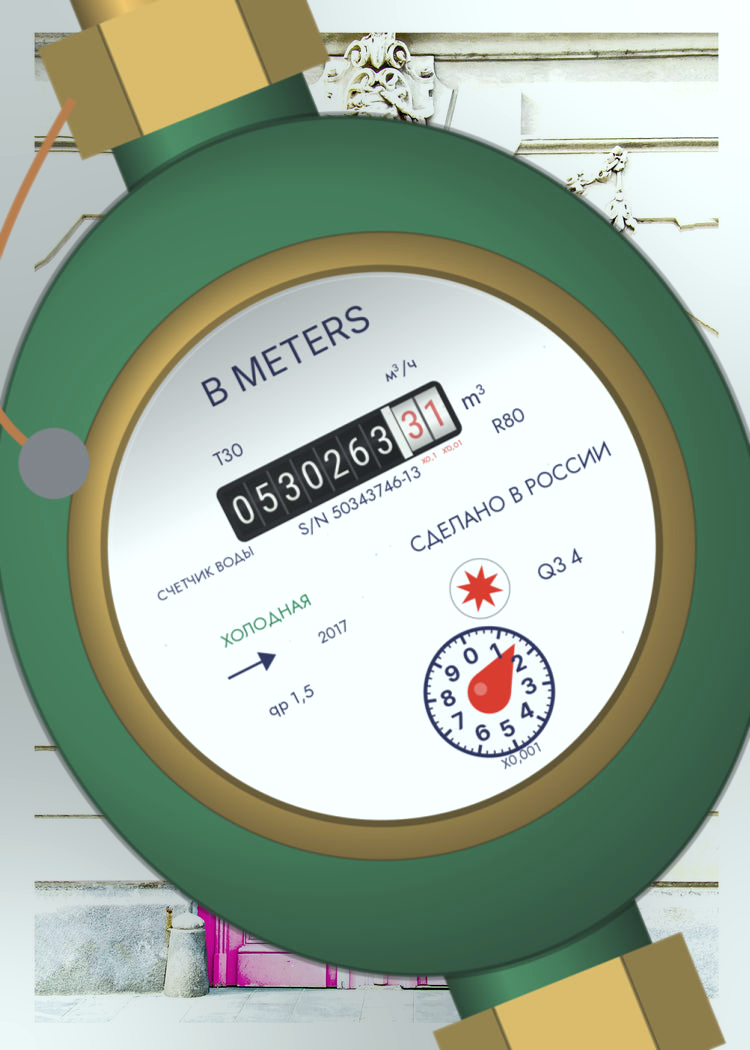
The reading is 530263.311; m³
